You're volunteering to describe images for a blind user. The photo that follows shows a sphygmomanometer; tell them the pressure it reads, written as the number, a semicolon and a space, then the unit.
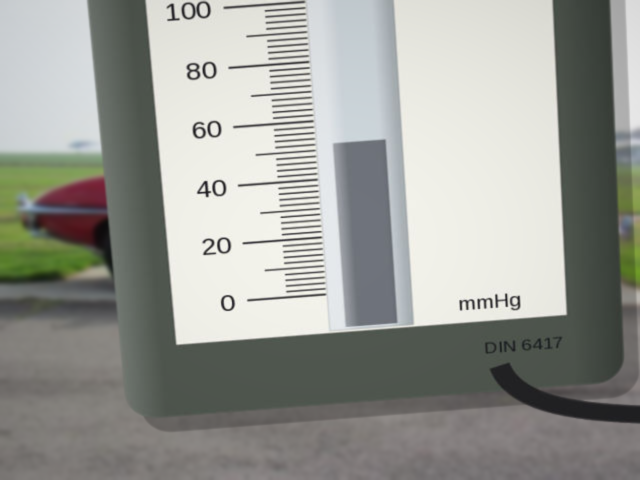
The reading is 52; mmHg
